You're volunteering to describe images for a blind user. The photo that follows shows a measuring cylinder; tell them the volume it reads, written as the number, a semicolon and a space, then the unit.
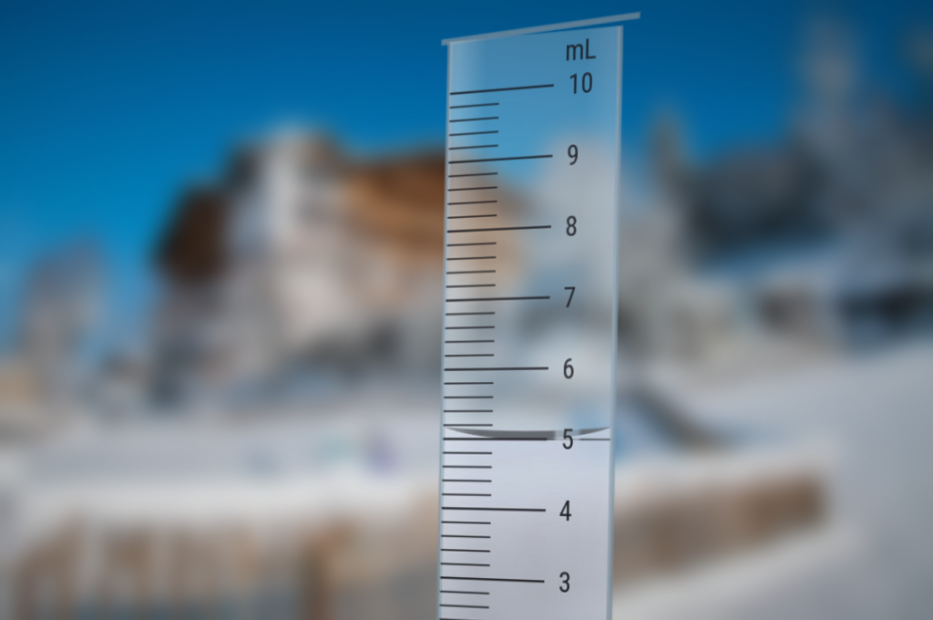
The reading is 5; mL
